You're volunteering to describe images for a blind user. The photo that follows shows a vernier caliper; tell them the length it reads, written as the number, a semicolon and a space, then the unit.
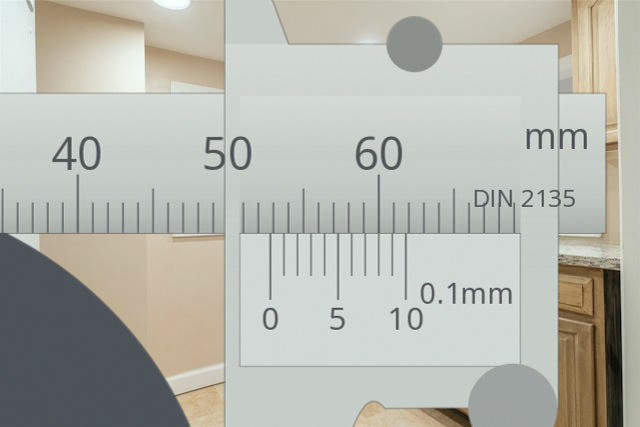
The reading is 52.8; mm
